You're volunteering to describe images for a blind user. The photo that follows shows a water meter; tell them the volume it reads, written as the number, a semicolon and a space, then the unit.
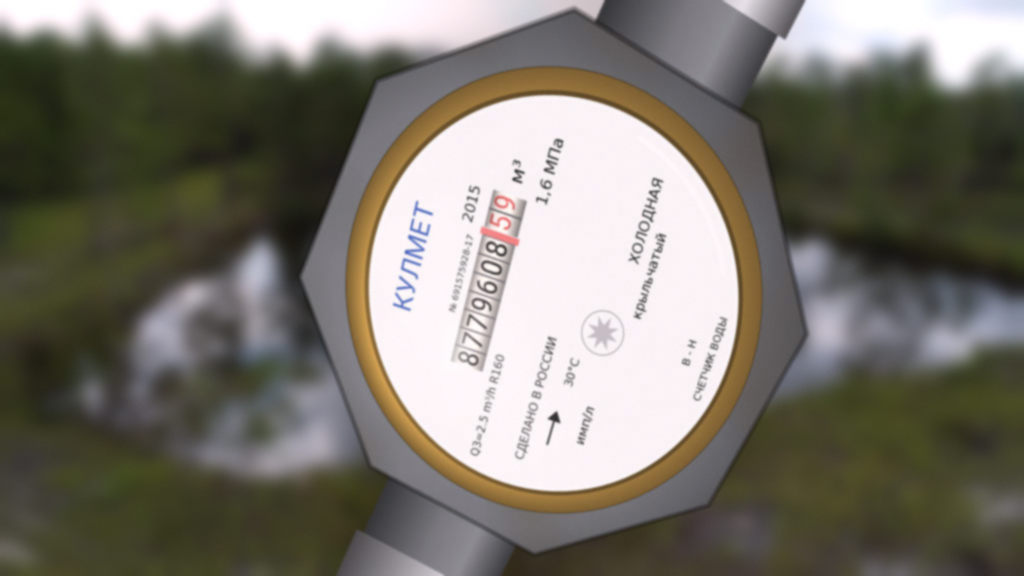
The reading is 8779608.59; m³
